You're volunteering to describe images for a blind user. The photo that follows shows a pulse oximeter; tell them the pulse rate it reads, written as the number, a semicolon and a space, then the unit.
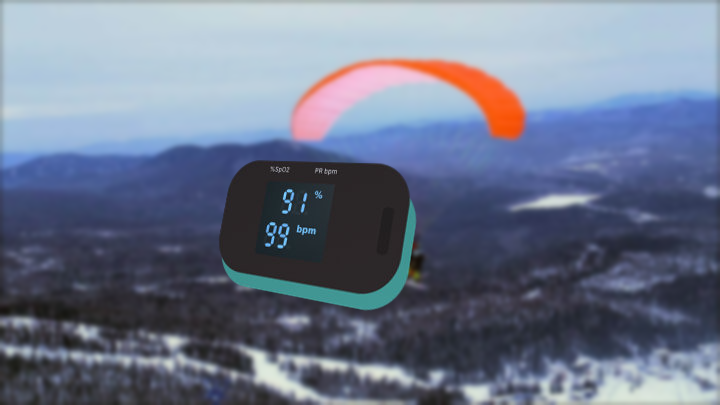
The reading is 99; bpm
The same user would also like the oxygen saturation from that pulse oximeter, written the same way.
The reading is 91; %
